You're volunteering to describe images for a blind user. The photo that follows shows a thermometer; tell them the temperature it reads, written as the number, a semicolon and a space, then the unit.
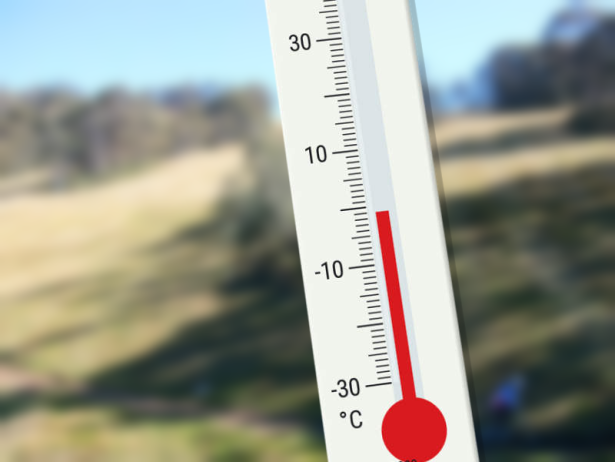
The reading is -1; °C
